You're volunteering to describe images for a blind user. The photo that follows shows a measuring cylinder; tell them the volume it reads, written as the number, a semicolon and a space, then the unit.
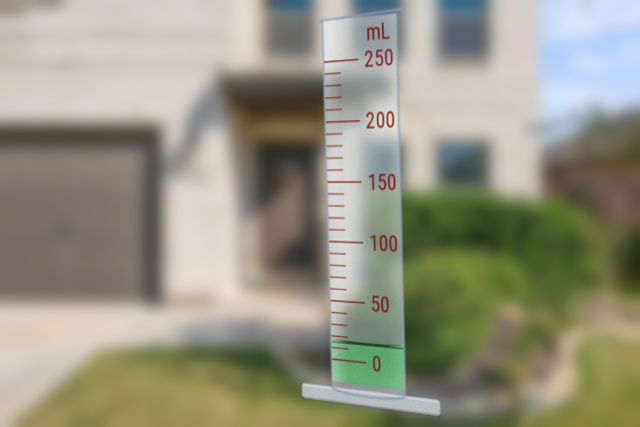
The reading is 15; mL
